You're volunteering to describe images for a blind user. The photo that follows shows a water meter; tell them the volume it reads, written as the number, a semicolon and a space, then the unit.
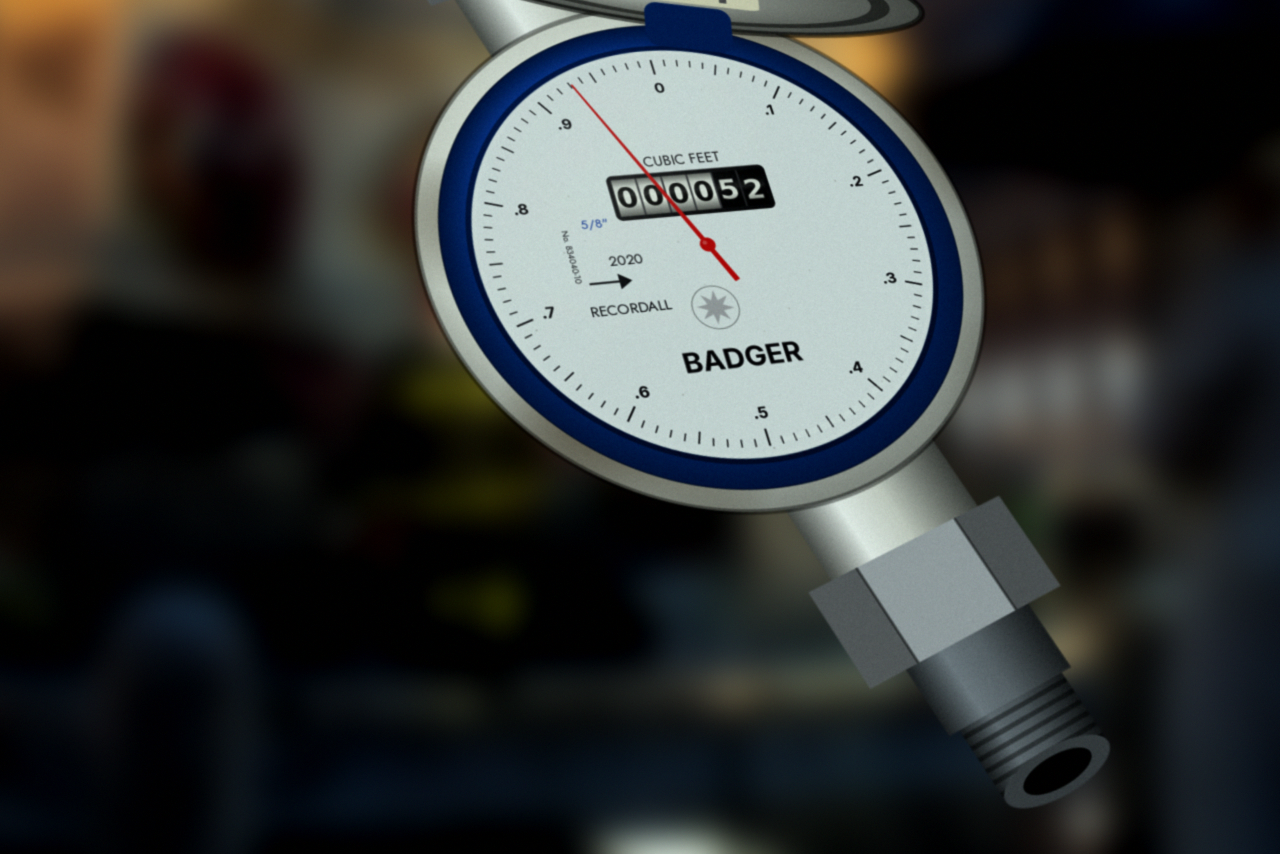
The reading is 51.93; ft³
